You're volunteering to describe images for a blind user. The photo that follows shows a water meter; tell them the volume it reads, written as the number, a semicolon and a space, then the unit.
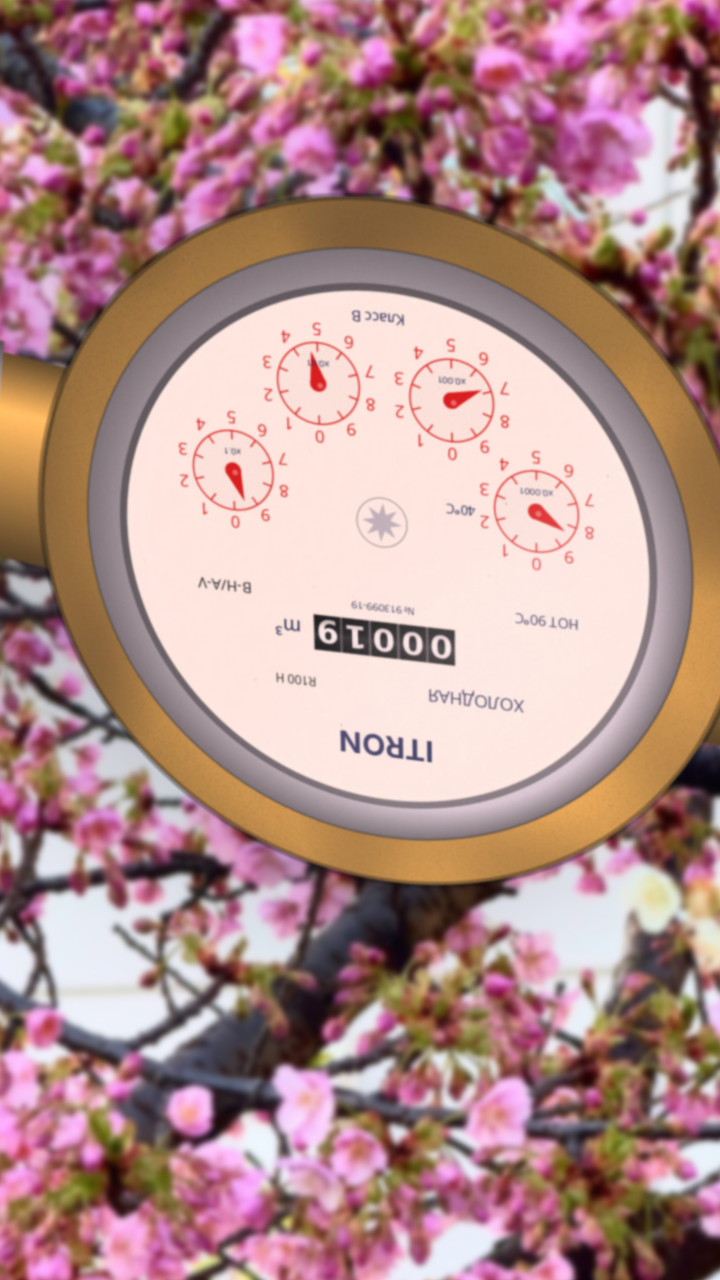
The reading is 18.9468; m³
